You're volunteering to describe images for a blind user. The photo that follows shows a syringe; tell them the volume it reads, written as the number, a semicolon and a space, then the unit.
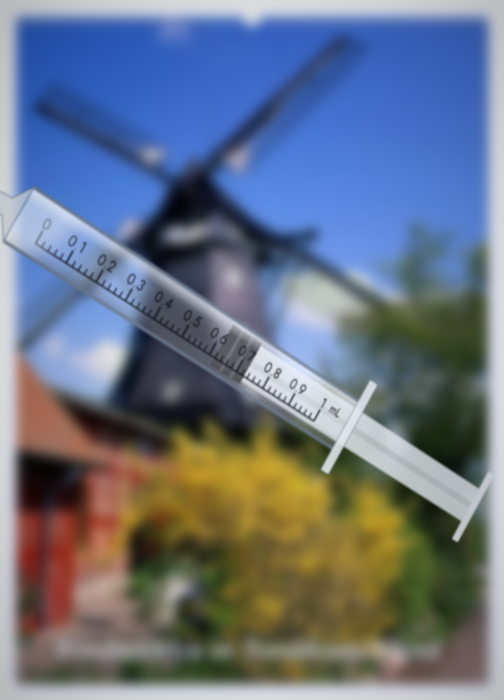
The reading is 0.62; mL
